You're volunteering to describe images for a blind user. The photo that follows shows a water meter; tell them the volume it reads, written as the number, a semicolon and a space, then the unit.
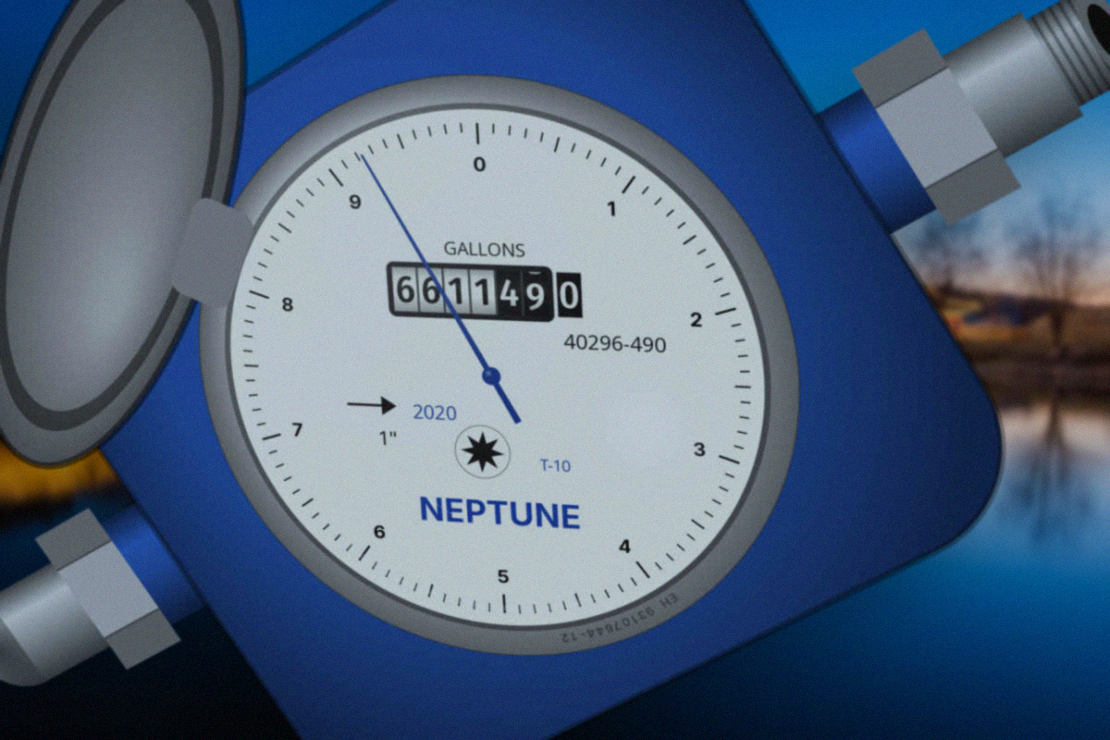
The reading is 6611489.2; gal
